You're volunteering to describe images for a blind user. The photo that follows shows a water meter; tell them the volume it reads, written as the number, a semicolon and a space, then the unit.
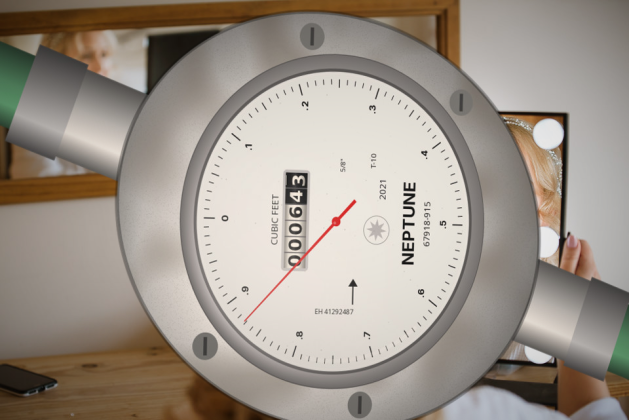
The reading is 642.87; ft³
